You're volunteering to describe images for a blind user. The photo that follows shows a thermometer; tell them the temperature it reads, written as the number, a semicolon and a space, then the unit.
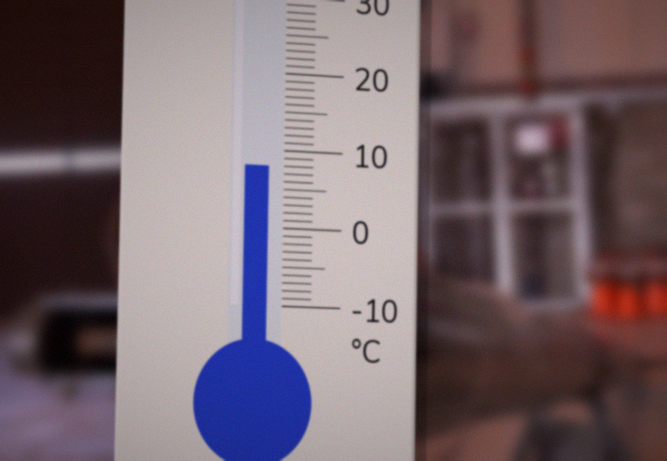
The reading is 8; °C
